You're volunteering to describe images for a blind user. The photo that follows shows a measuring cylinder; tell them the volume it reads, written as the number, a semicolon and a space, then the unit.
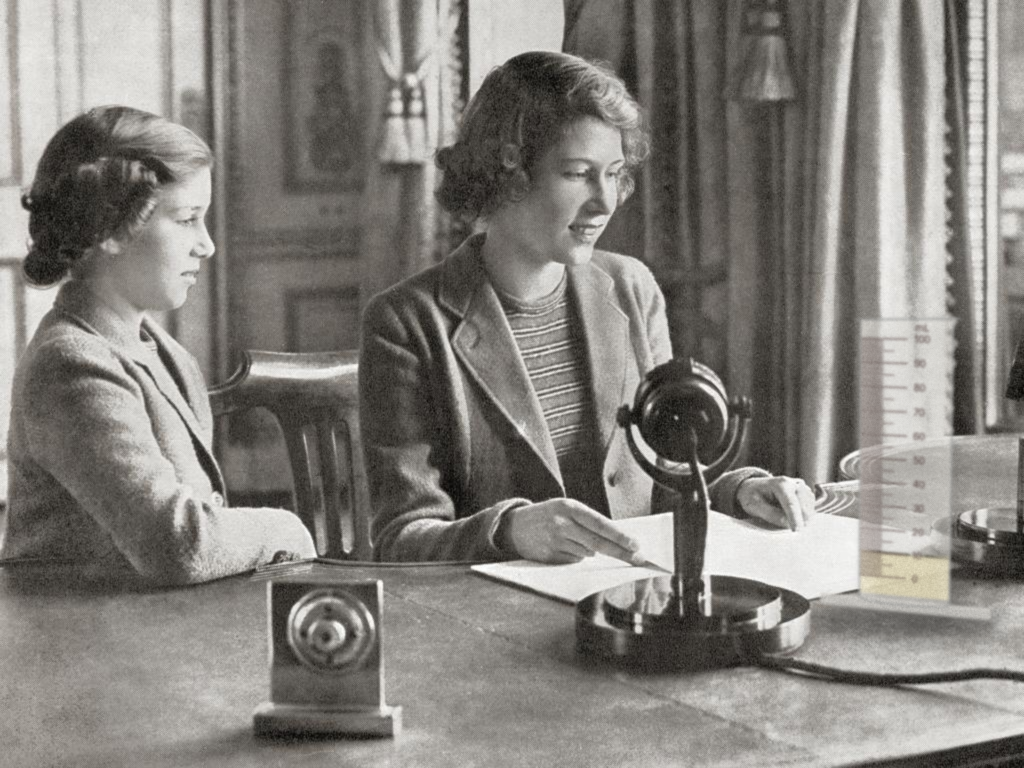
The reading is 10; mL
